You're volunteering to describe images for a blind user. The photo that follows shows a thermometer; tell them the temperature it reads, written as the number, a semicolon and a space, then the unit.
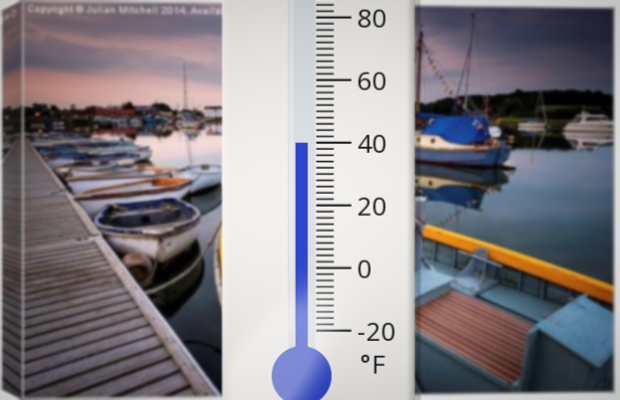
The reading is 40; °F
